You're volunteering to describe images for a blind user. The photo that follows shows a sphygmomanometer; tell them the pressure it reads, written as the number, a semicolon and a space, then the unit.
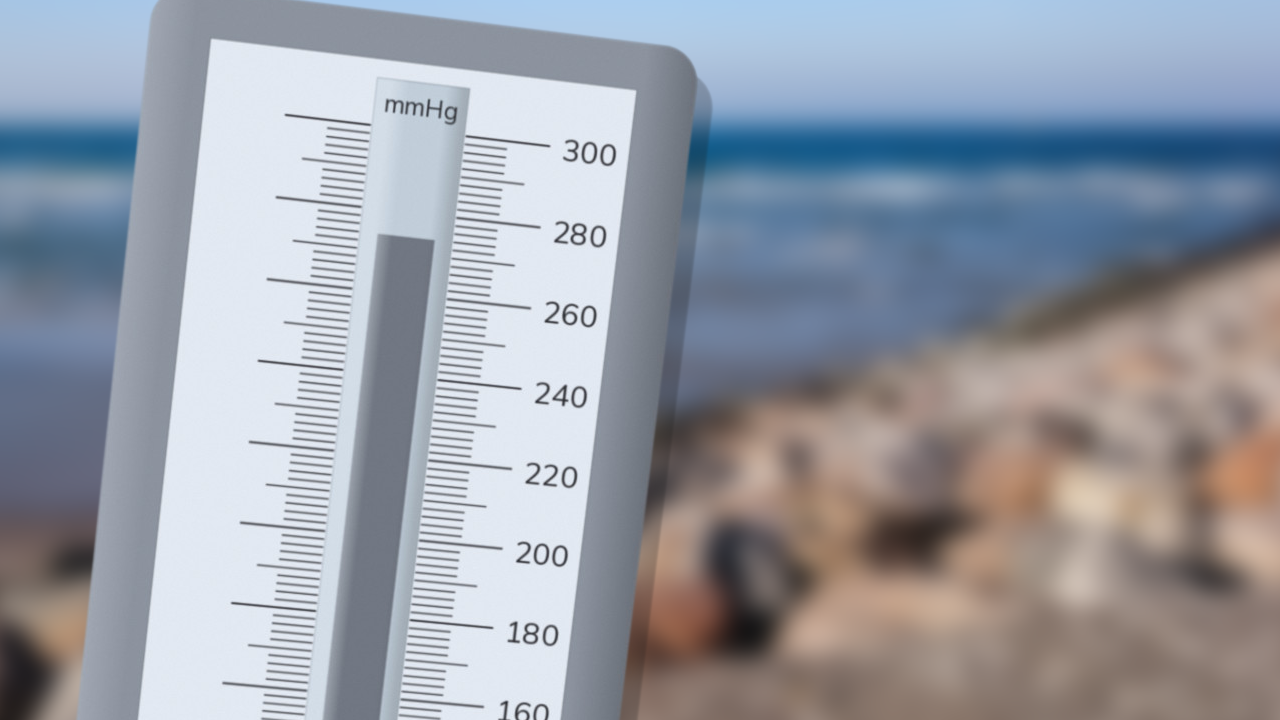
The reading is 274; mmHg
